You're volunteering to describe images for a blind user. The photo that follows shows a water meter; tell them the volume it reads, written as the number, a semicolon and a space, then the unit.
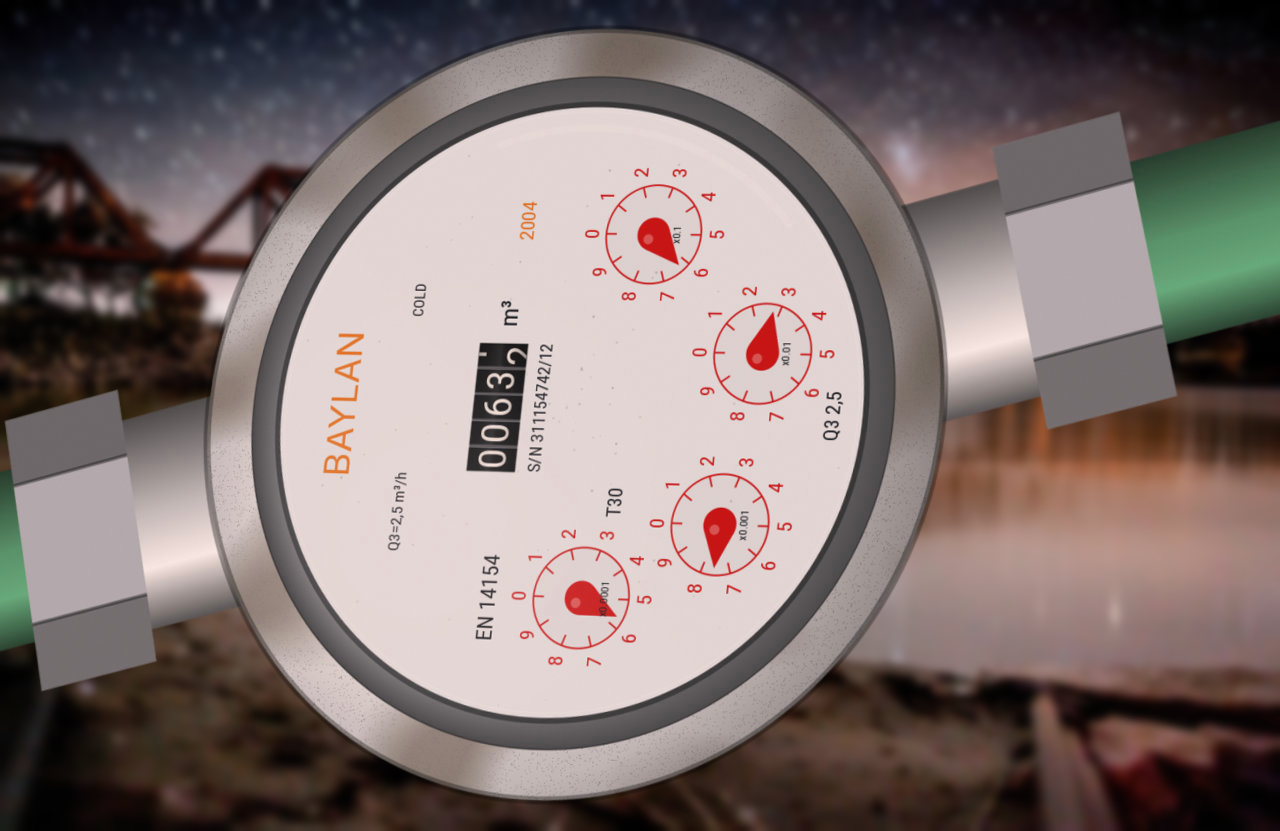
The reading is 631.6275; m³
